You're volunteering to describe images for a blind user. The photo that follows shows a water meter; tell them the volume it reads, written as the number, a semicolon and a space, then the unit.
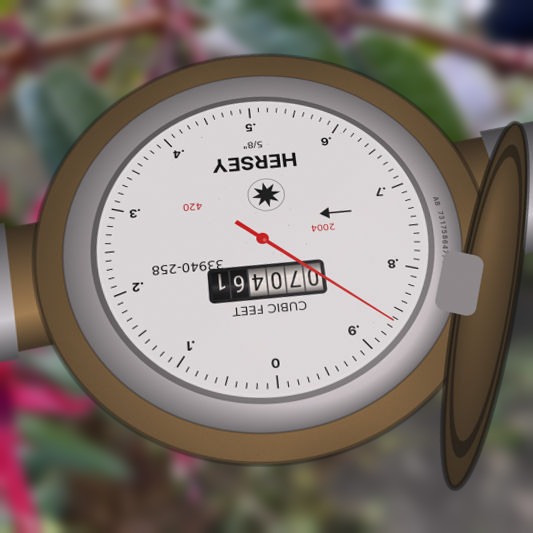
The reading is 70460.86; ft³
